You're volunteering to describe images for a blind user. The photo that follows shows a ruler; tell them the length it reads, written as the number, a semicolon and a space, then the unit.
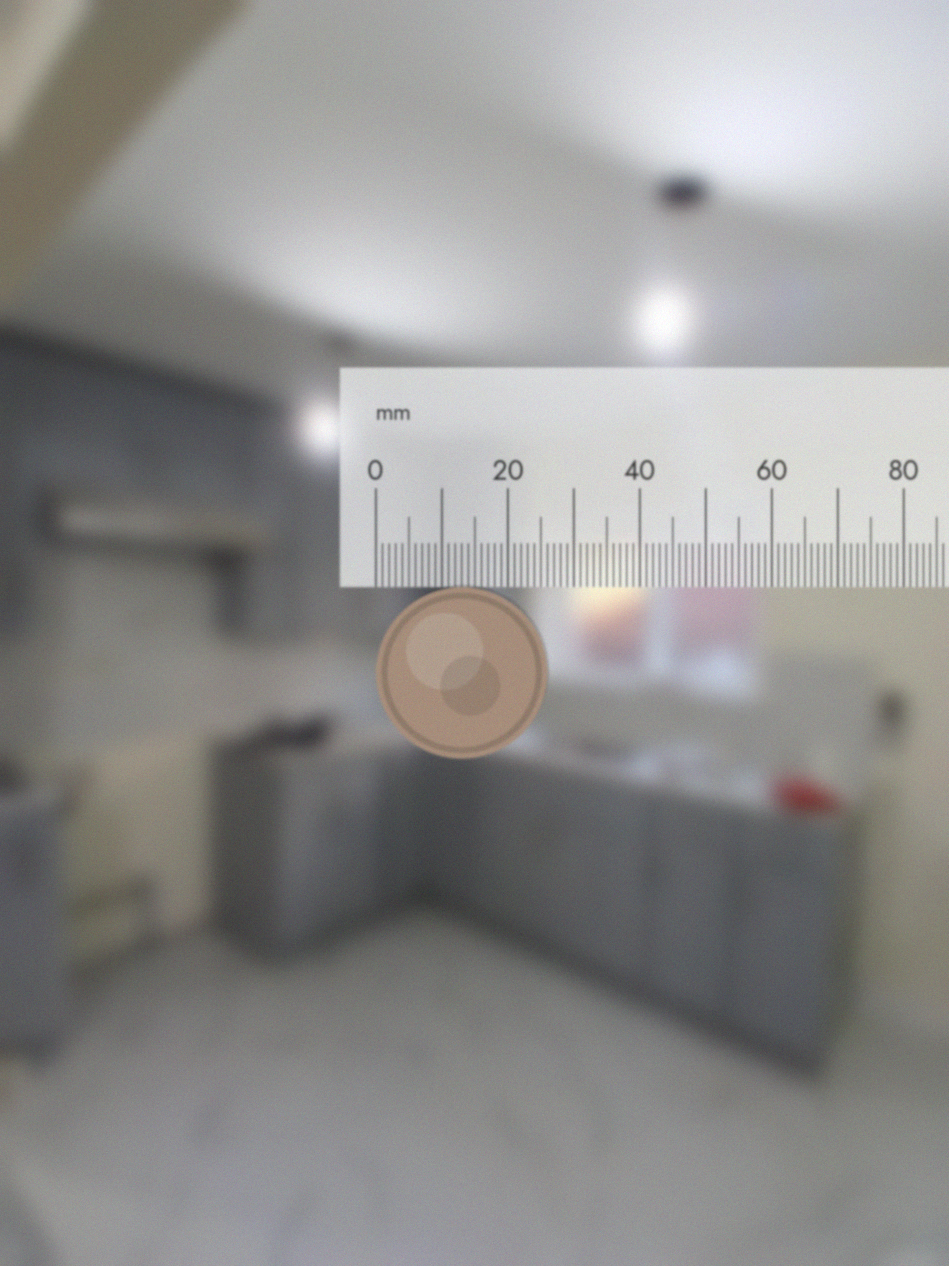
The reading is 26; mm
